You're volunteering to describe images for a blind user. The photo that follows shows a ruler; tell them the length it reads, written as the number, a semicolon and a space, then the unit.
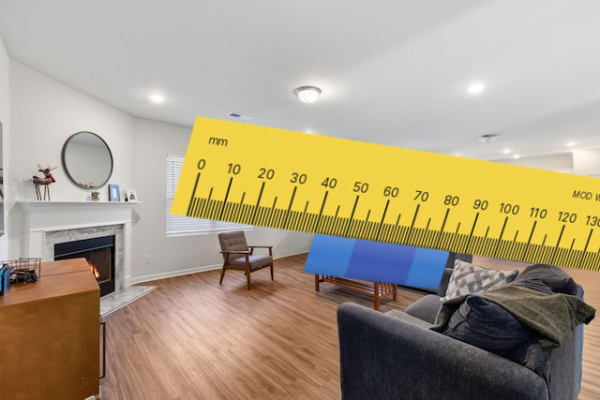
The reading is 45; mm
